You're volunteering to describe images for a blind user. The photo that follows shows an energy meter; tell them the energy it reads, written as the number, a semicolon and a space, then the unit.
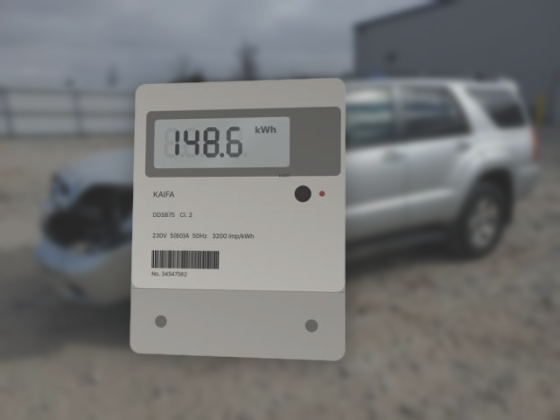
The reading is 148.6; kWh
